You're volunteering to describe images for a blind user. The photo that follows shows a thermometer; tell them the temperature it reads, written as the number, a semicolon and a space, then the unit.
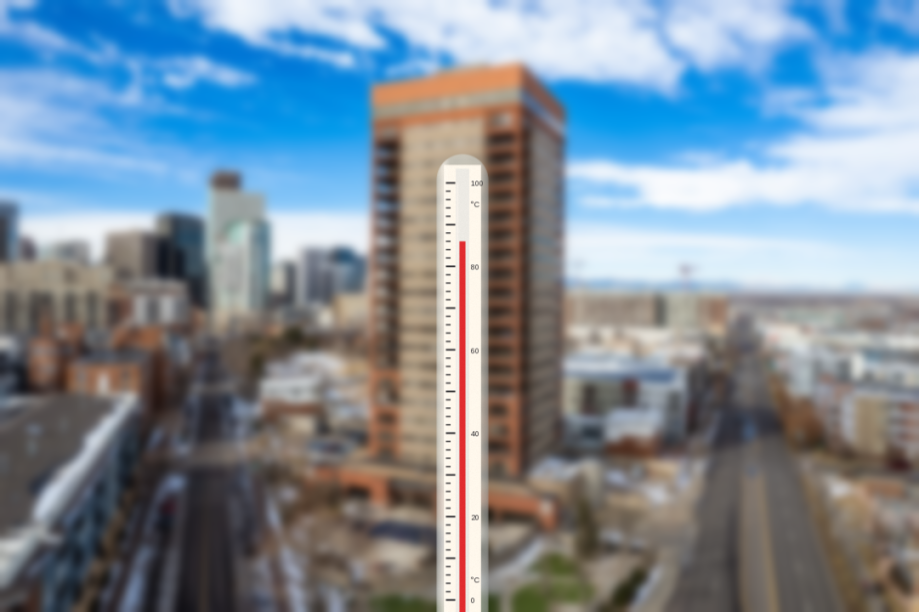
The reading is 86; °C
